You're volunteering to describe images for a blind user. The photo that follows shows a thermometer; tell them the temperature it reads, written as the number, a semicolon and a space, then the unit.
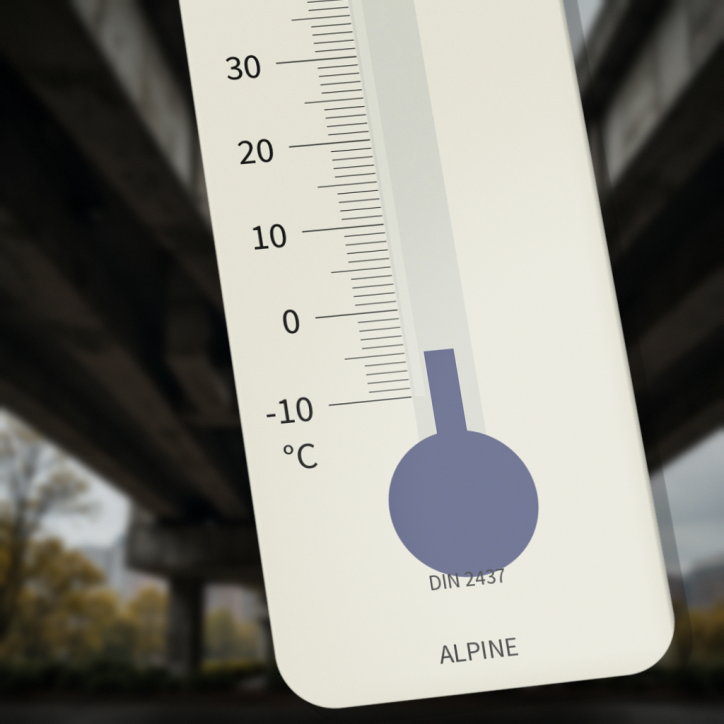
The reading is -5; °C
